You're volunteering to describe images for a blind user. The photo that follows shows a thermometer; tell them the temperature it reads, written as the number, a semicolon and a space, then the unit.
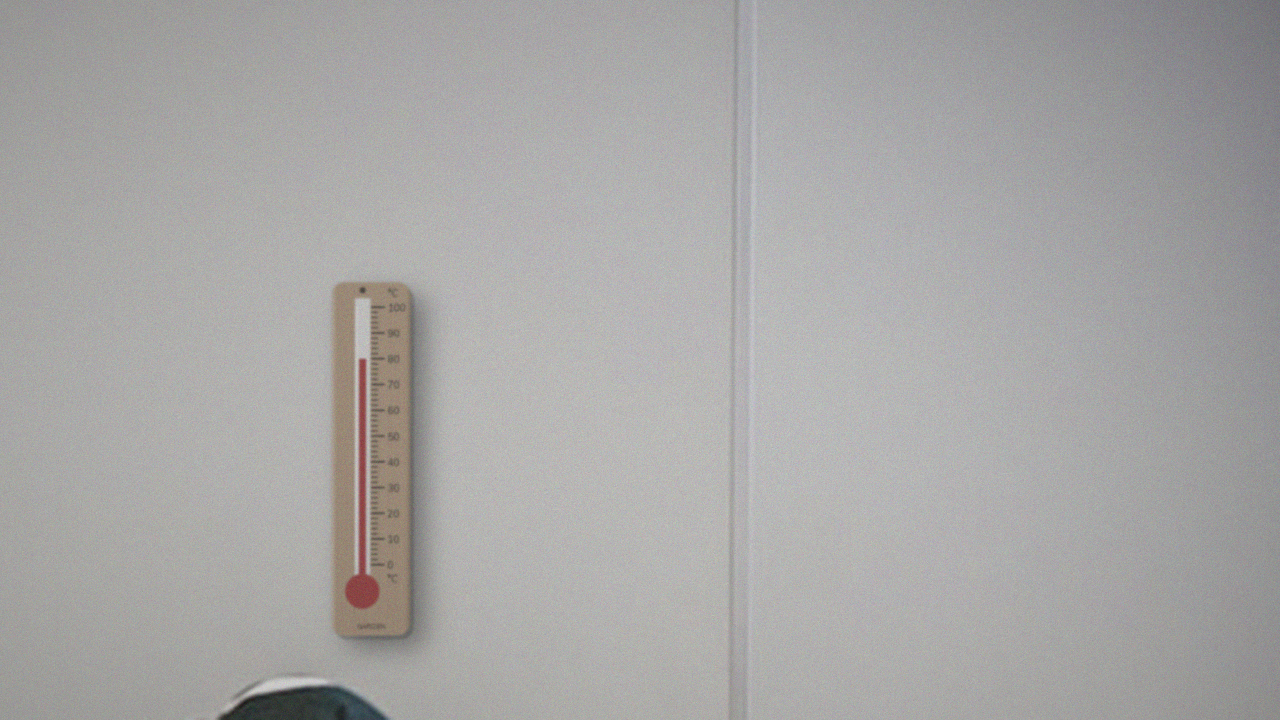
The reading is 80; °C
